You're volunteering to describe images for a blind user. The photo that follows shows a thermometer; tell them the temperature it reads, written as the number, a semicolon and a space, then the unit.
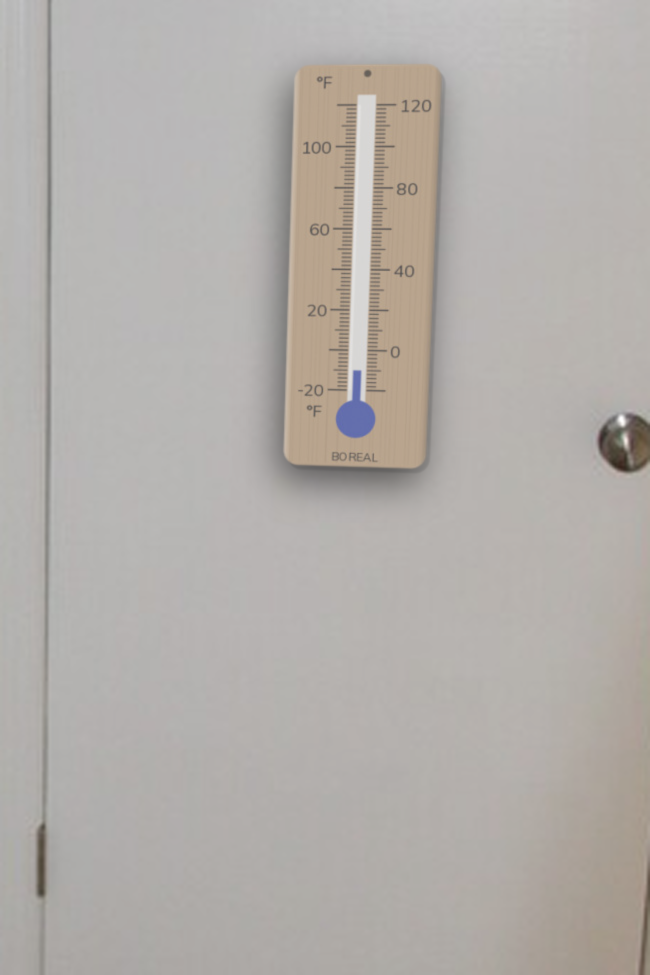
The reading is -10; °F
